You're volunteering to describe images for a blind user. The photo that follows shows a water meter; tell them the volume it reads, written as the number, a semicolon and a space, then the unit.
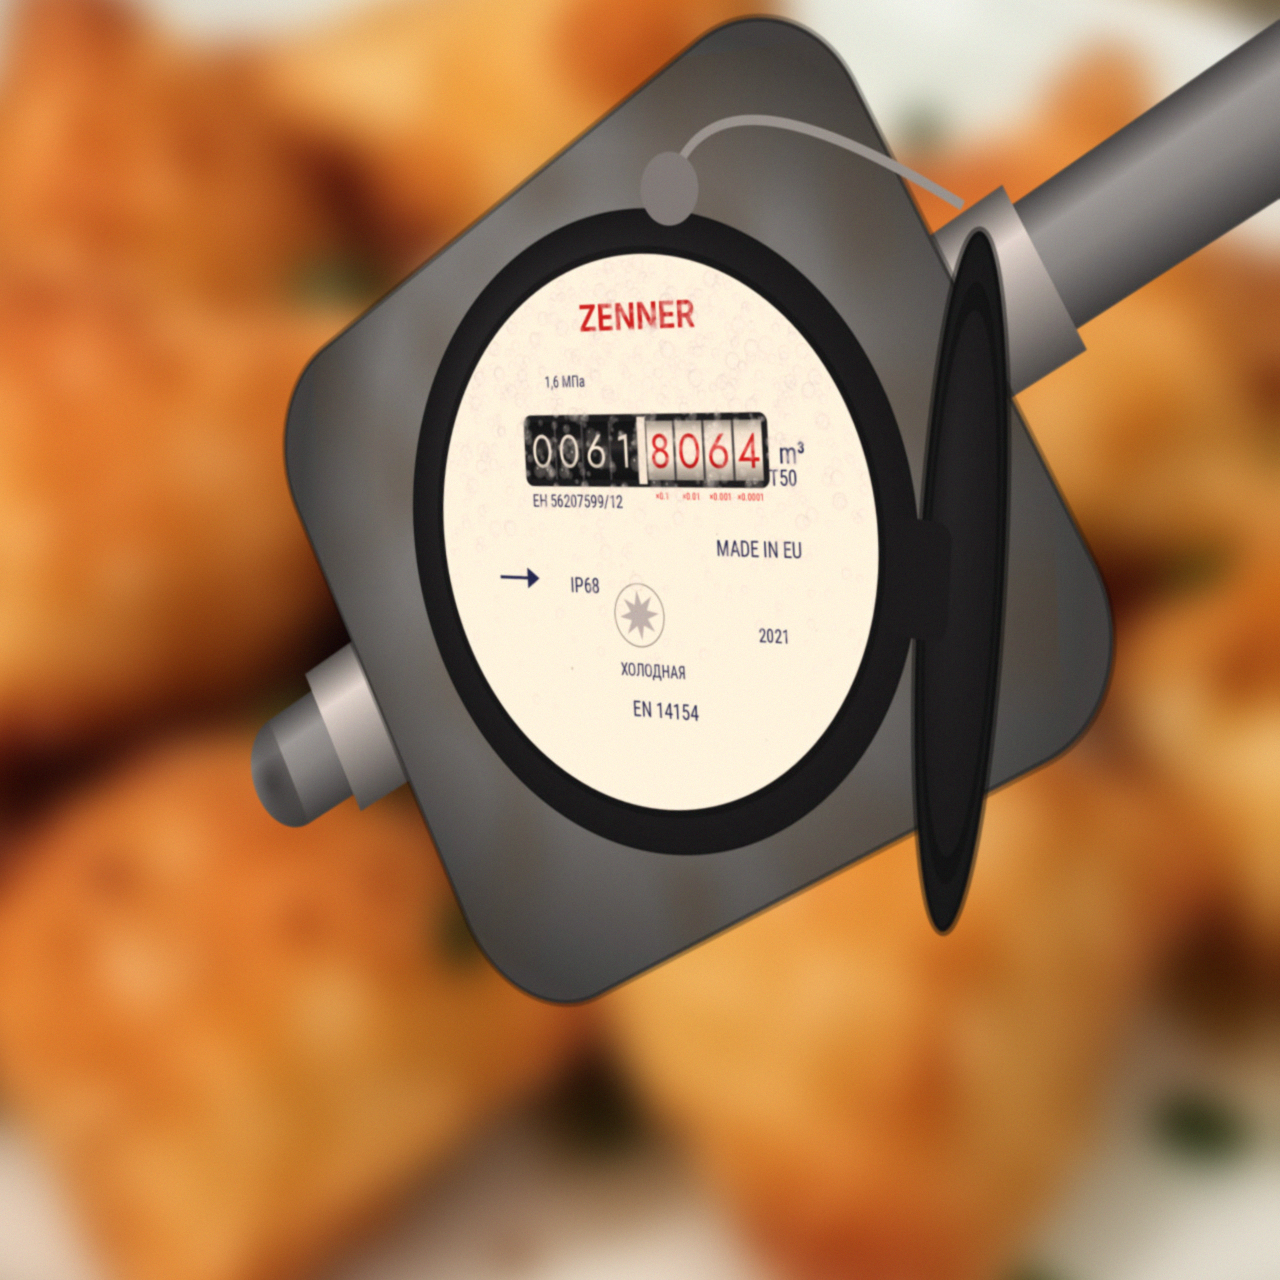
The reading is 61.8064; m³
